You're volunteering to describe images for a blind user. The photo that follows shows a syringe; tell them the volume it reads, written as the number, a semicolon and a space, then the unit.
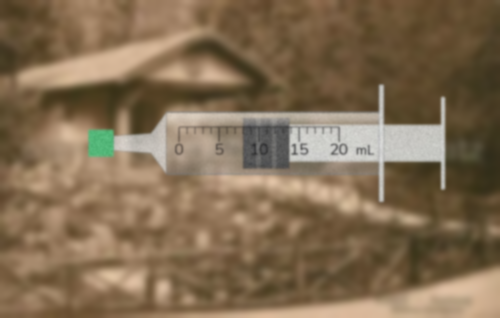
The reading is 8; mL
